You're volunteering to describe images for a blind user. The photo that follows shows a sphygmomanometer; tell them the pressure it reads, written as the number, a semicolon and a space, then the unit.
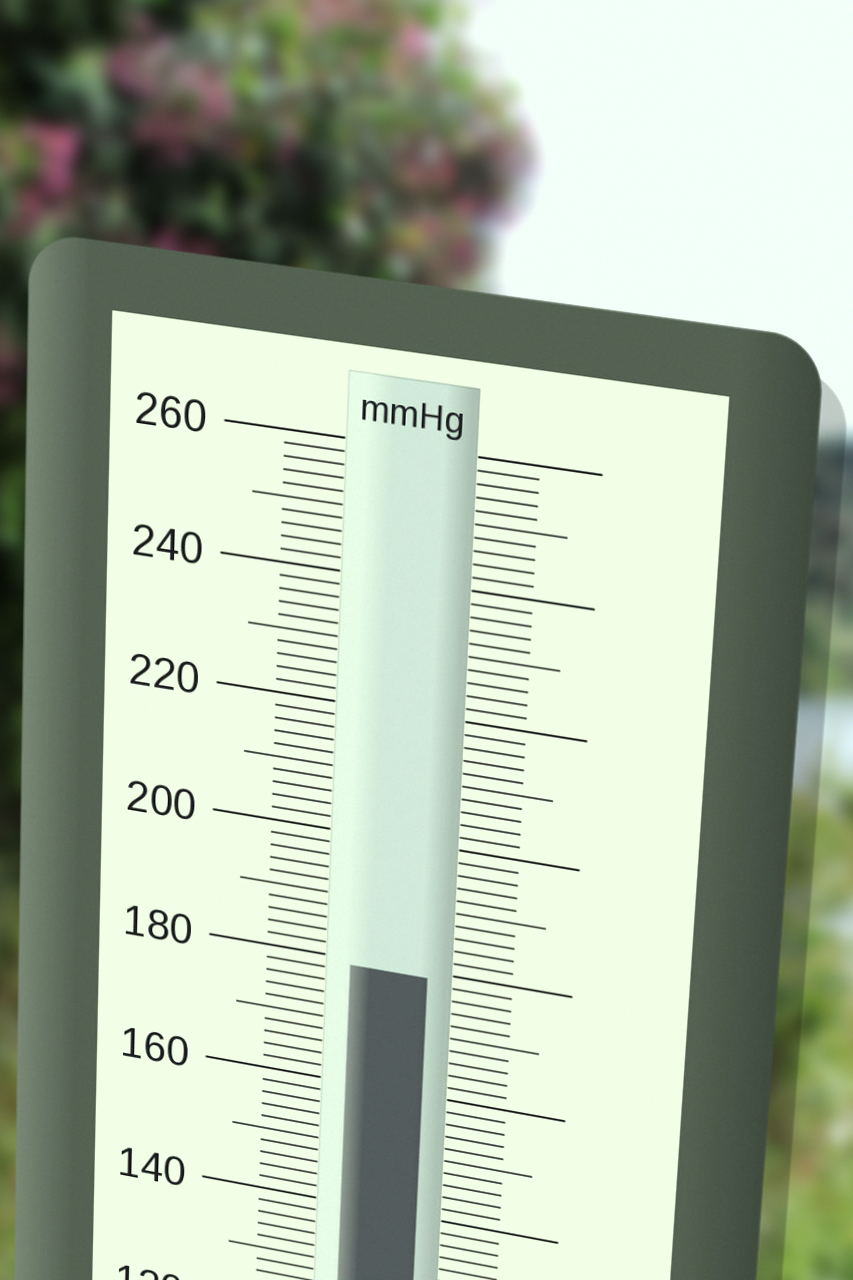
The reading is 179; mmHg
